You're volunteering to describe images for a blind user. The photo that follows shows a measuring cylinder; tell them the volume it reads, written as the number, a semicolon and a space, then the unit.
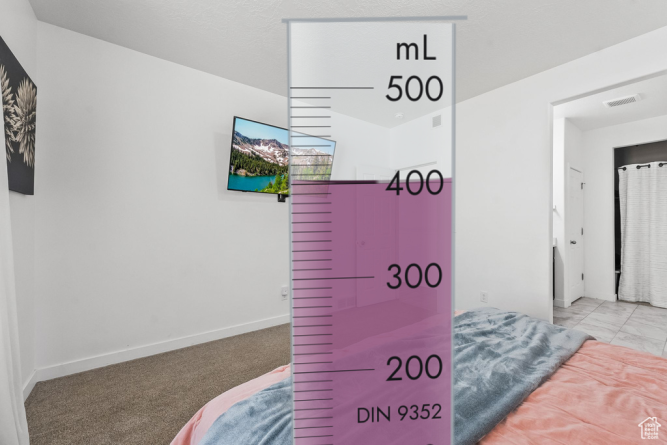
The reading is 400; mL
